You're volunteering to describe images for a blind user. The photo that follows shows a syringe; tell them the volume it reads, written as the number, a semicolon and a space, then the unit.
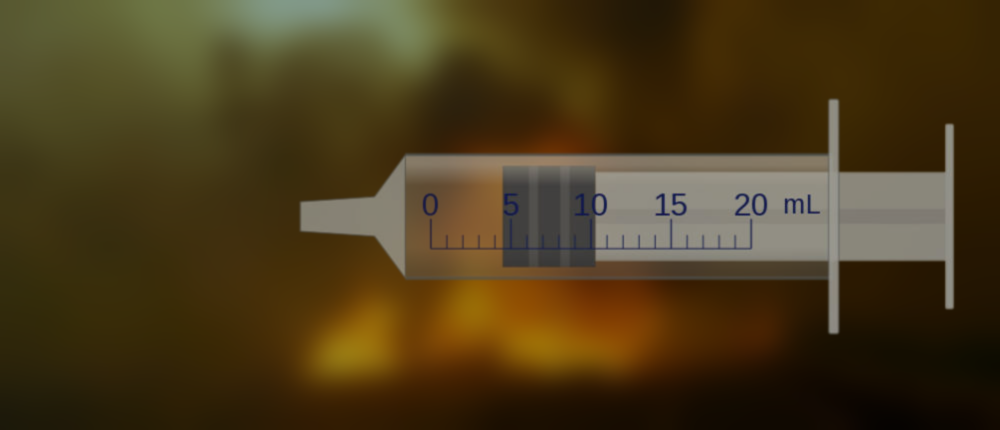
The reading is 4.5; mL
